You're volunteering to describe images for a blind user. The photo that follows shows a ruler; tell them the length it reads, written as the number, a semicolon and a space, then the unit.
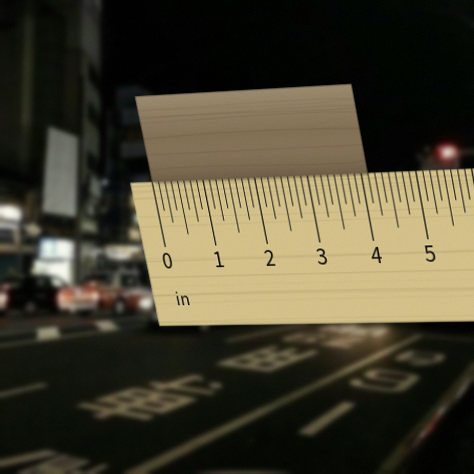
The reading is 4.125; in
